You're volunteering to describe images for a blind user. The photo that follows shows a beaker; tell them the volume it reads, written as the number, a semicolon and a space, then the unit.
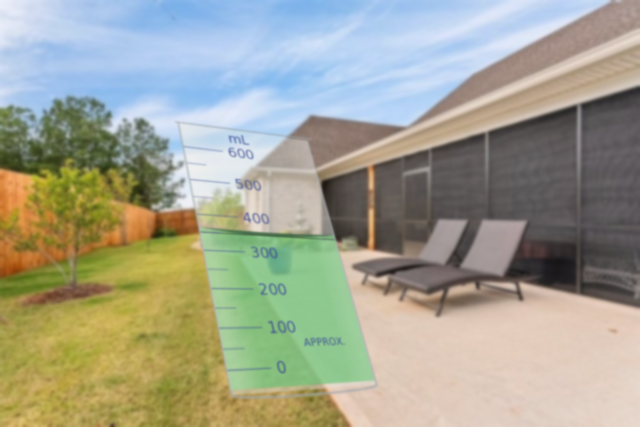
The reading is 350; mL
